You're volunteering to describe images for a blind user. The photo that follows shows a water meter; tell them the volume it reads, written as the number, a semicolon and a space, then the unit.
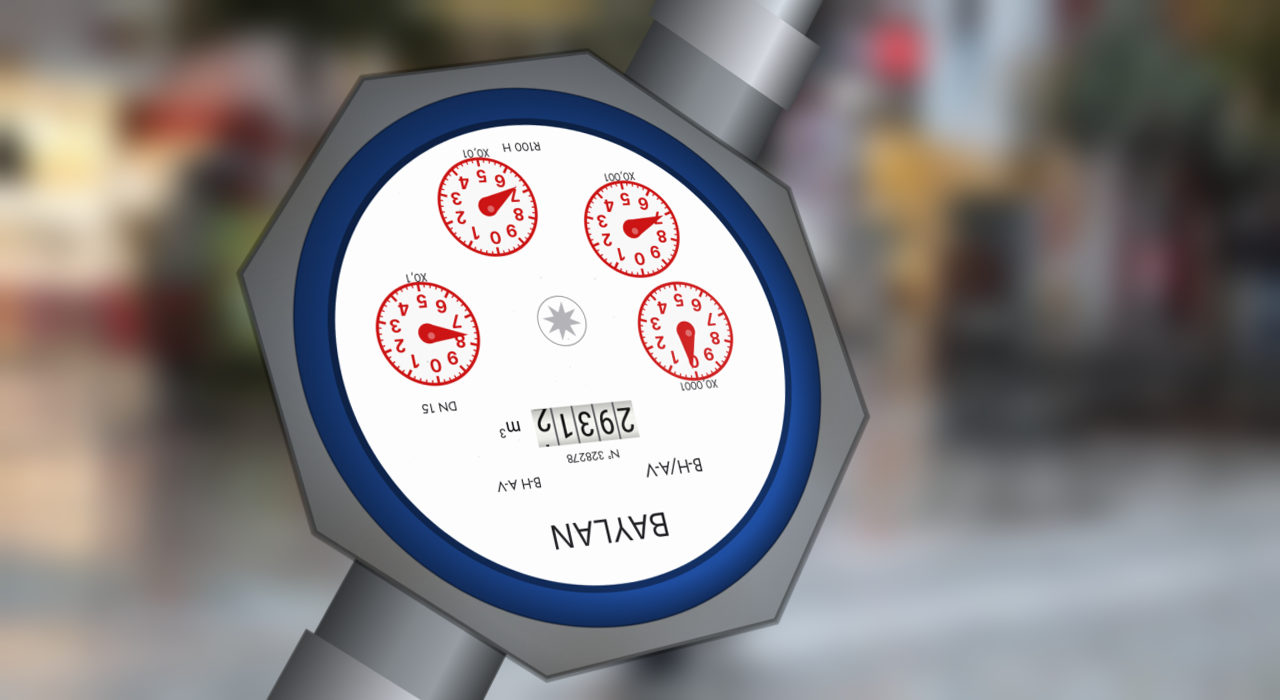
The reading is 29311.7670; m³
